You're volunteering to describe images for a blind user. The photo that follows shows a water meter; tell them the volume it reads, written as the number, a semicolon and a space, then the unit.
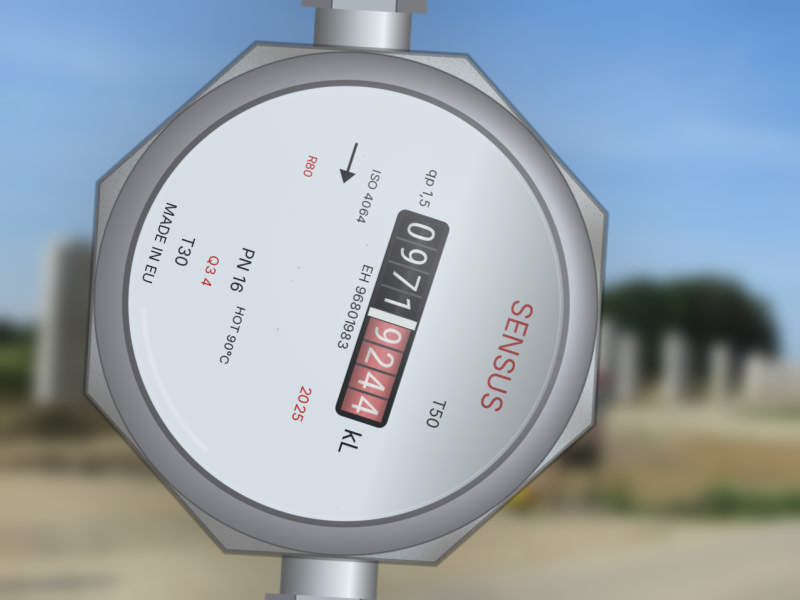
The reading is 971.9244; kL
